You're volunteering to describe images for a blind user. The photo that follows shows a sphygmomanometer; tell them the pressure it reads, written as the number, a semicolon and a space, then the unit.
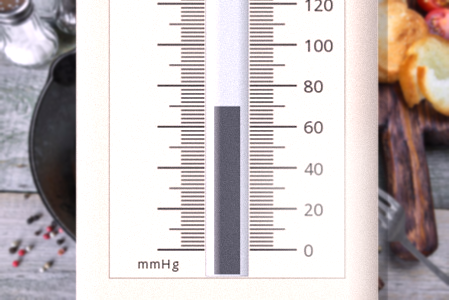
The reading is 70; mmHg
